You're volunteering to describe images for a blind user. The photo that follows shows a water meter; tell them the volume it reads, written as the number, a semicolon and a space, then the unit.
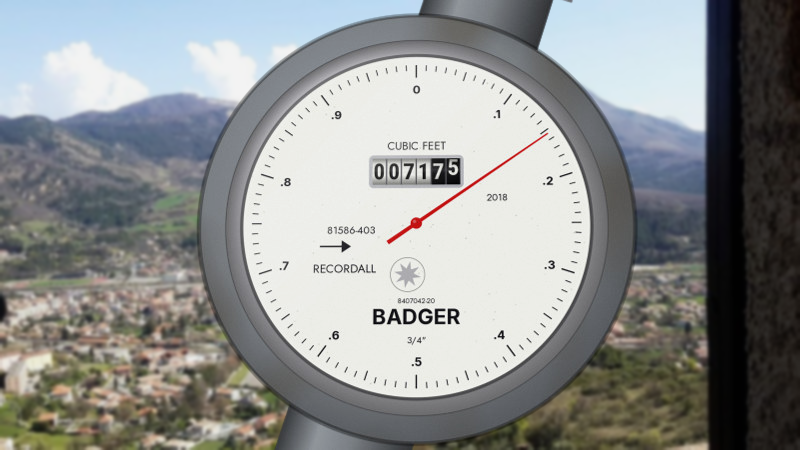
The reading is 7175.15; ft³
